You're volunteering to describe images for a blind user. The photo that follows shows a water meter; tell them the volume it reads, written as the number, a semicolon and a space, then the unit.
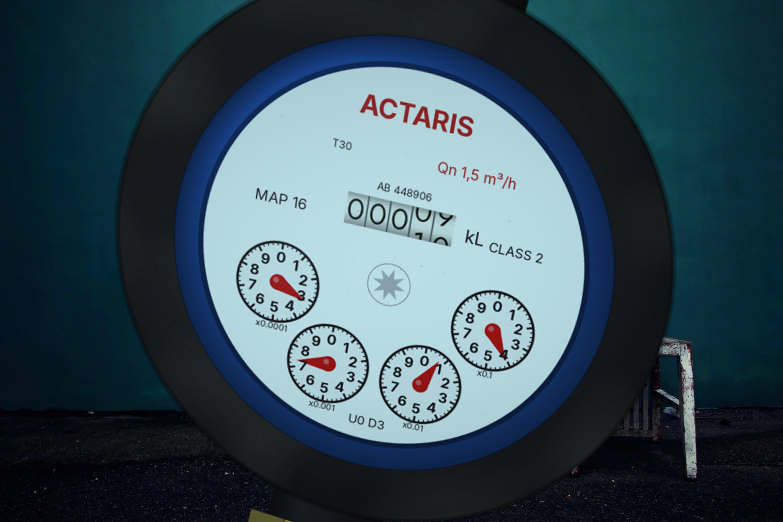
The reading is 9.4073; kL
